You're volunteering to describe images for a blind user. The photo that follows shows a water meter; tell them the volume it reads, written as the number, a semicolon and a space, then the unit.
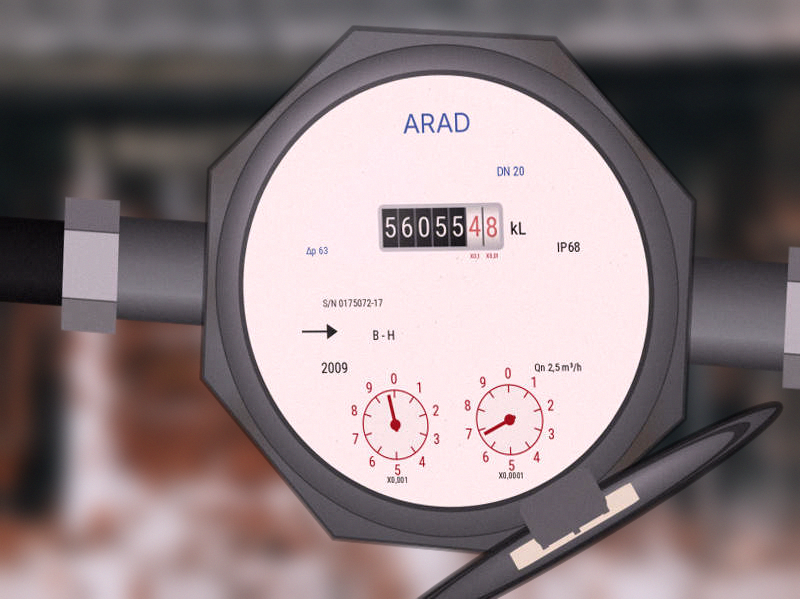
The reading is 56055.4796; kL
